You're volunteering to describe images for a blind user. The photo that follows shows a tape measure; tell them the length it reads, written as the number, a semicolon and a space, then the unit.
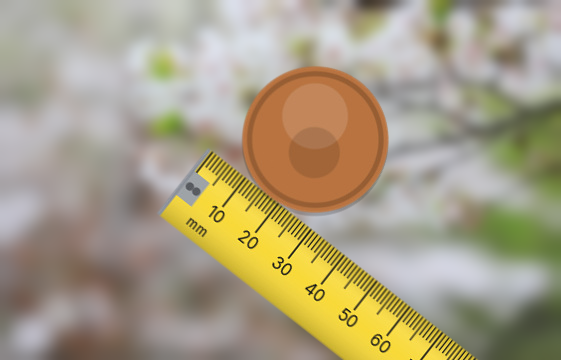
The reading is 35; mm
